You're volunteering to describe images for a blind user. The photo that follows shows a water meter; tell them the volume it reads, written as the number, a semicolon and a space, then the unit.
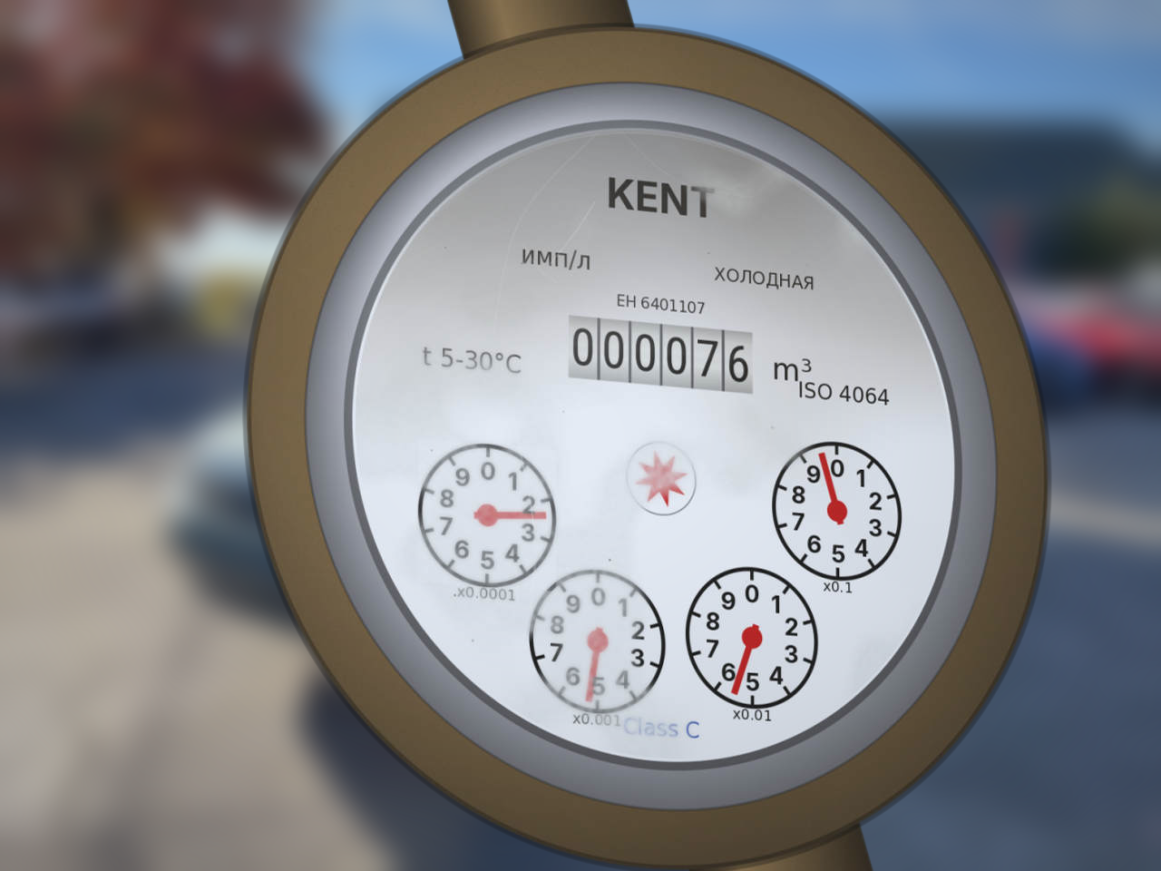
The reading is 75.9552; m³
